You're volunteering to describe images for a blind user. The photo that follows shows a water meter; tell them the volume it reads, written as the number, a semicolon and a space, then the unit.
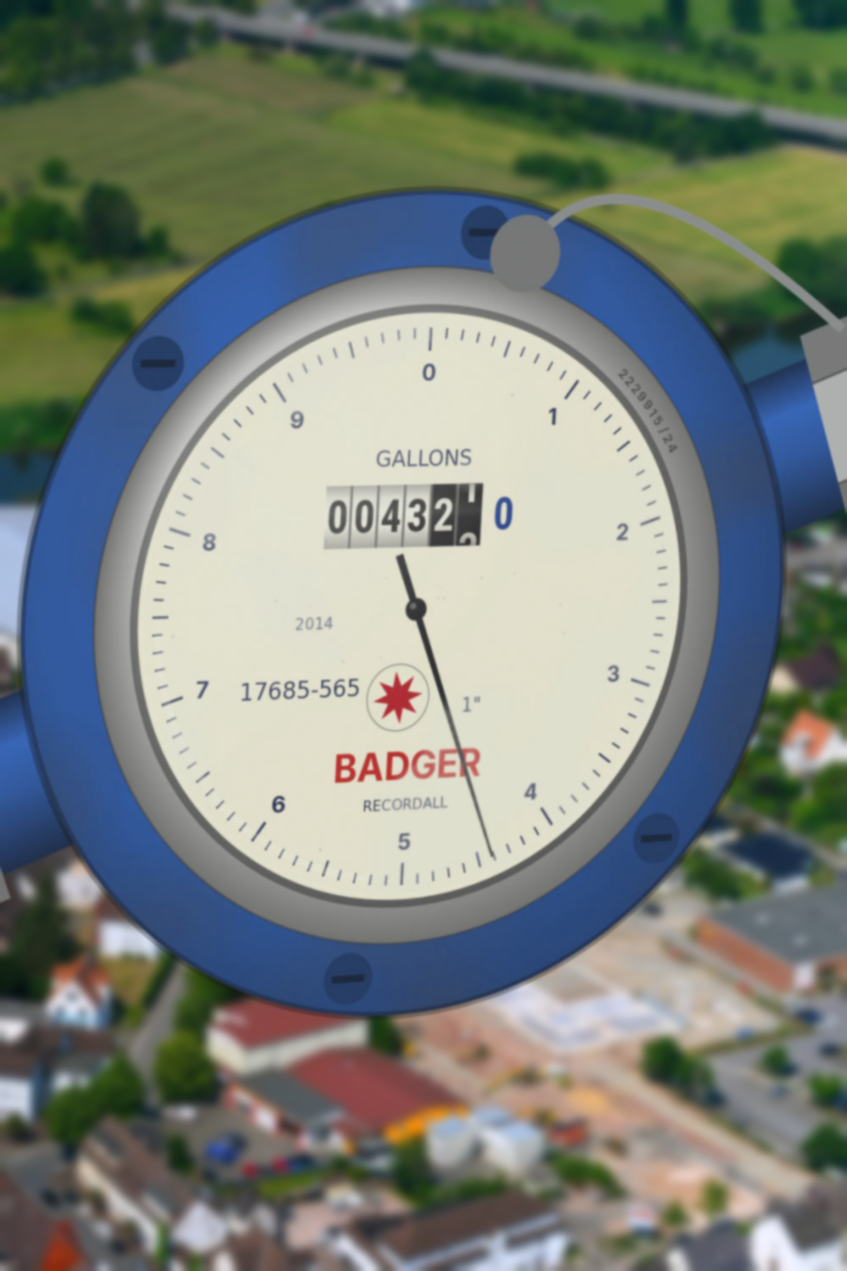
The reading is 43214.4; gal
